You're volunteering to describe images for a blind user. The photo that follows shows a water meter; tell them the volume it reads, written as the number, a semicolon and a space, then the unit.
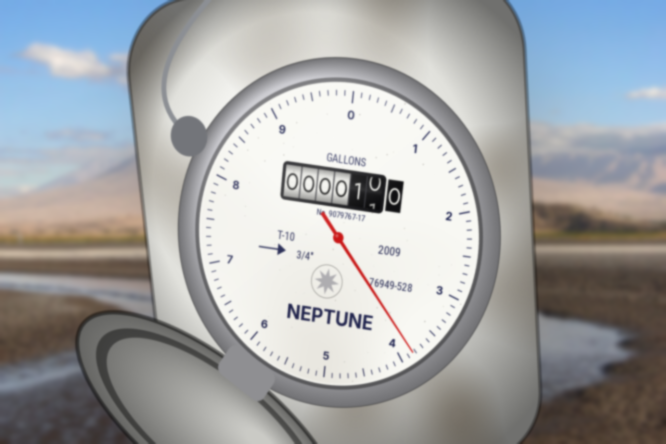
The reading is 103.8; gal
